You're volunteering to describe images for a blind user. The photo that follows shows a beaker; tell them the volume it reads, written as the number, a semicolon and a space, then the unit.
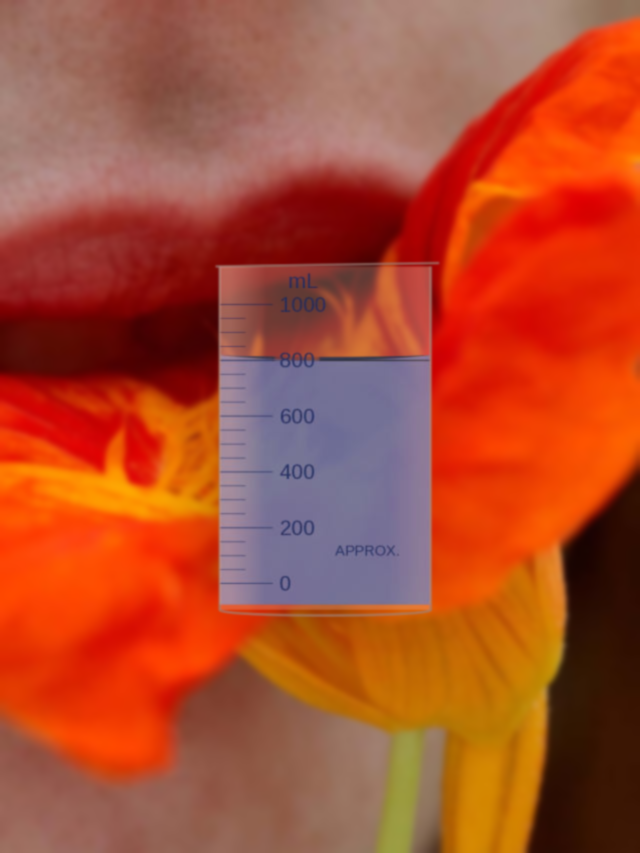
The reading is 800; mL
